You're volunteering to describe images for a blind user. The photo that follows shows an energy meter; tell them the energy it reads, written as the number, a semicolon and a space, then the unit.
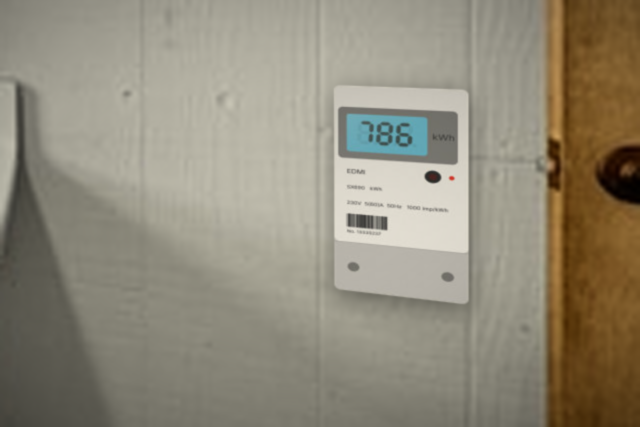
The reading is 786; kWh
